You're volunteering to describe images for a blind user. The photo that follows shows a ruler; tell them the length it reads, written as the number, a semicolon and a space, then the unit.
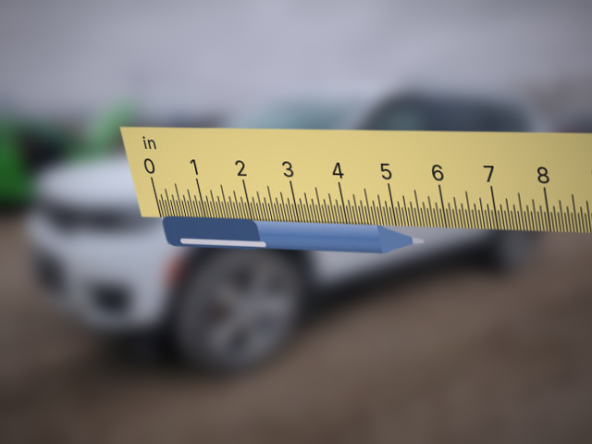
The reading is 5.5; in
